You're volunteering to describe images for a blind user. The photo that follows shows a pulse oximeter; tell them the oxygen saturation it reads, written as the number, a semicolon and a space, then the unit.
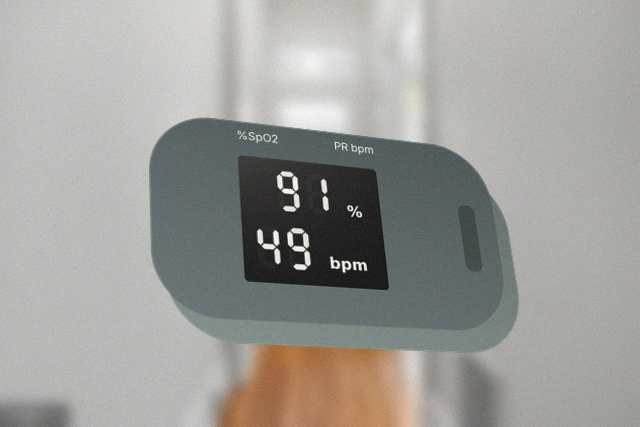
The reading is 91; %
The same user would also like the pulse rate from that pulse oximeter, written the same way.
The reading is 49; bpm
